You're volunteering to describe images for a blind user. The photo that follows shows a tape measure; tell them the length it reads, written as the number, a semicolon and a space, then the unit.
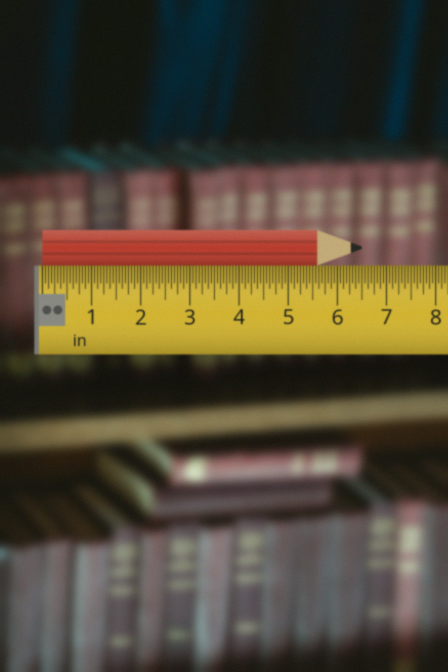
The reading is 6.5; in
